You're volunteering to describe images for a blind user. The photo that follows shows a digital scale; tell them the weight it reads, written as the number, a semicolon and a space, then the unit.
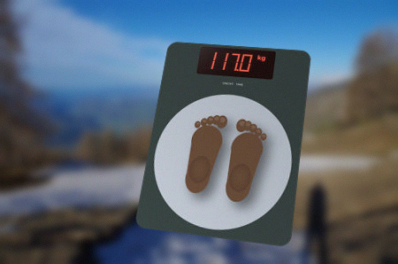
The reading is 117.0; kg
